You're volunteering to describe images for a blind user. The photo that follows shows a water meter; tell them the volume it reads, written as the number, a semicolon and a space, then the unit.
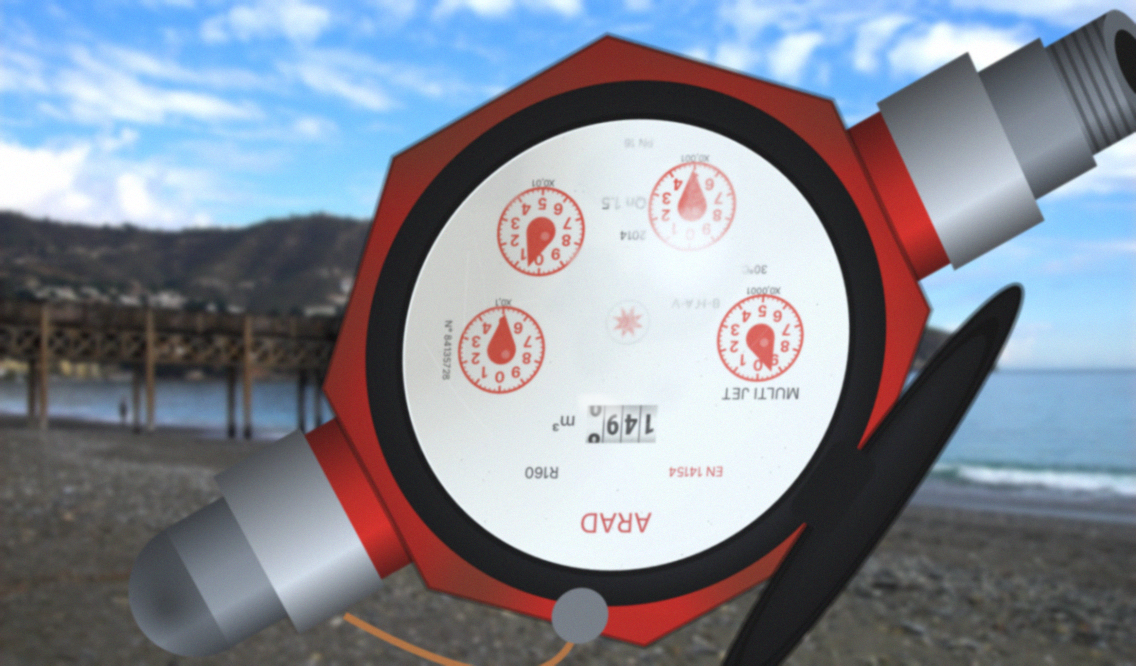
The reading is 1498.5049; m³
